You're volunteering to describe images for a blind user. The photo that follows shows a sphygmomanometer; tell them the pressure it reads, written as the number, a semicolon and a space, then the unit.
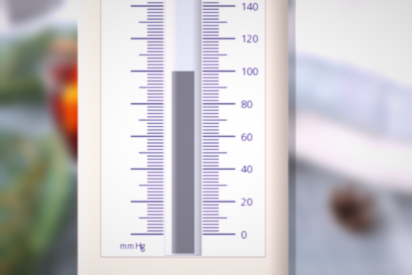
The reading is 100; mmHg
